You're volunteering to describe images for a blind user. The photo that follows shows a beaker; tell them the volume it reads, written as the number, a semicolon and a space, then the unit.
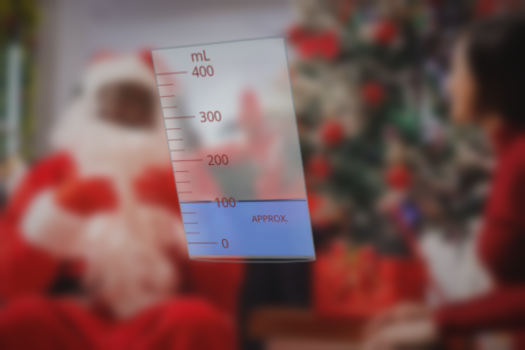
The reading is 100; mL
